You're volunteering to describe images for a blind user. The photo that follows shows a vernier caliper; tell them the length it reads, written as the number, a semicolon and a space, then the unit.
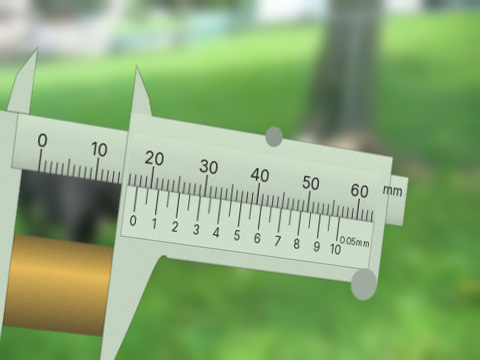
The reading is 17.5; mm
